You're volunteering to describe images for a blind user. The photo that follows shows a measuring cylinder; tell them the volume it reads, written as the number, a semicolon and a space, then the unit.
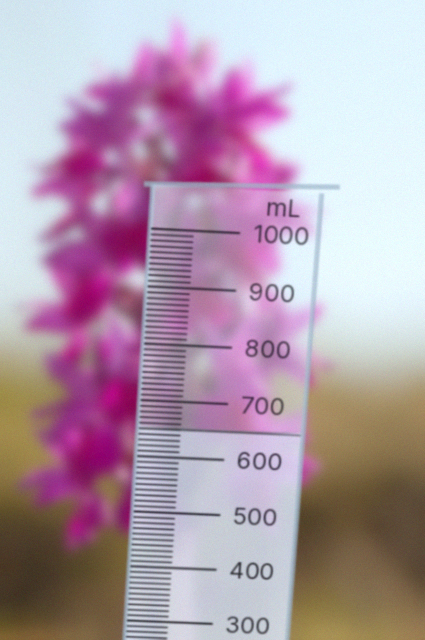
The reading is 650; mL
